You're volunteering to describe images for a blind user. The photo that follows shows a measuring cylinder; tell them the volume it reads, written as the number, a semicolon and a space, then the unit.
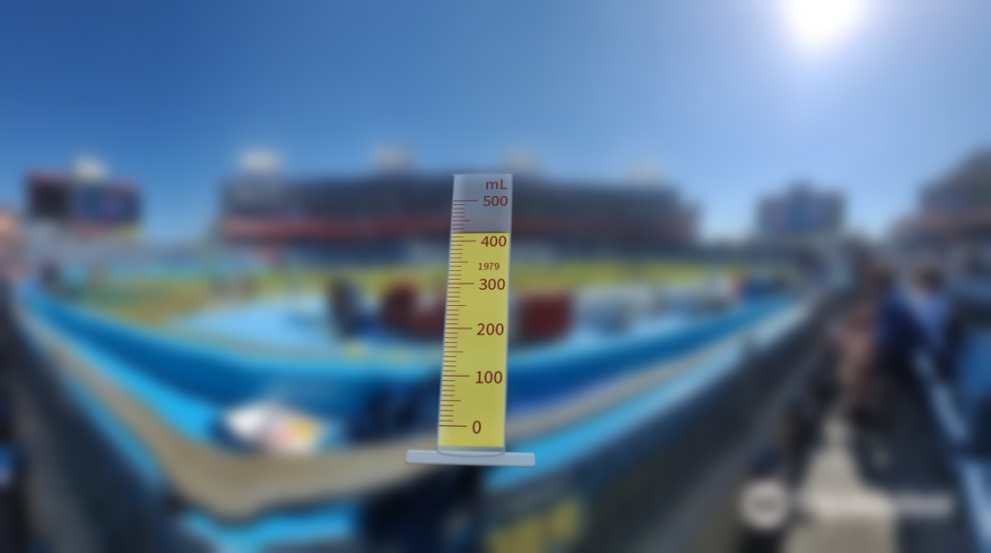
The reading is 420; mL
